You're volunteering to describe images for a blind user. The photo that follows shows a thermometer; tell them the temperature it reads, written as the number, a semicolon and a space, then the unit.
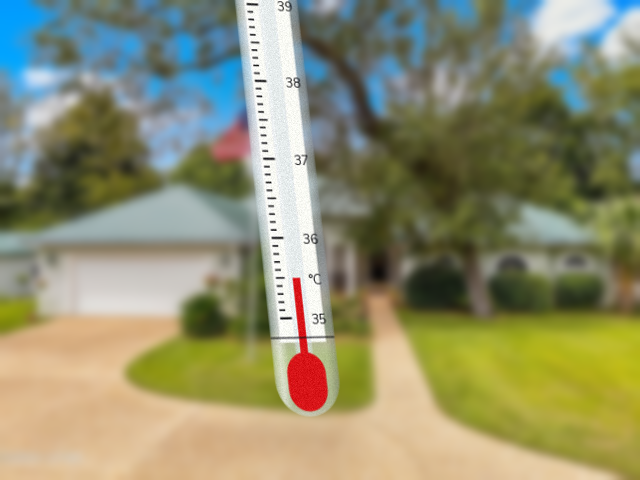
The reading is 35.5; °C
